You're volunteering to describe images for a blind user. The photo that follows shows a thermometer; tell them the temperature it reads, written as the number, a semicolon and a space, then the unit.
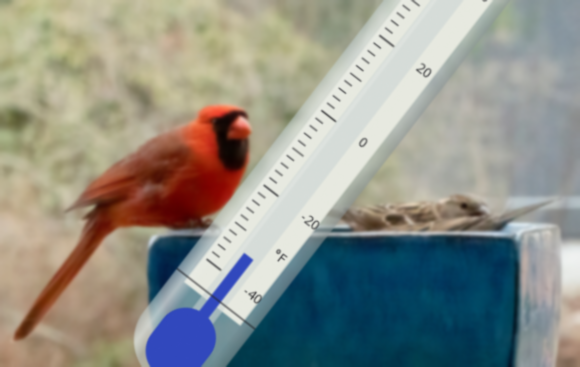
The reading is -34; °F
